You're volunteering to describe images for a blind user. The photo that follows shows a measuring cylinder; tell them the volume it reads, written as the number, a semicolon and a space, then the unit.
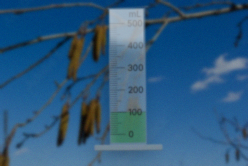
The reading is 100; mL
